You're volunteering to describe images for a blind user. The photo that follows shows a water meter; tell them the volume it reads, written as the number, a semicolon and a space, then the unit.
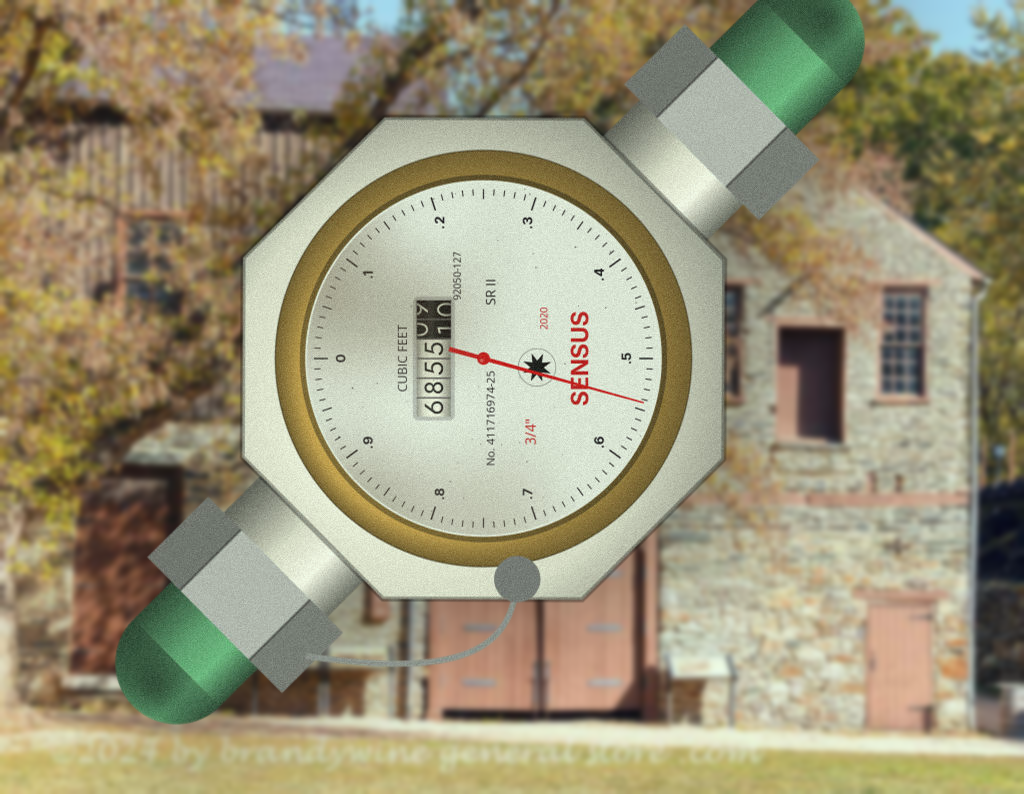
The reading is 685509.54; ft³
